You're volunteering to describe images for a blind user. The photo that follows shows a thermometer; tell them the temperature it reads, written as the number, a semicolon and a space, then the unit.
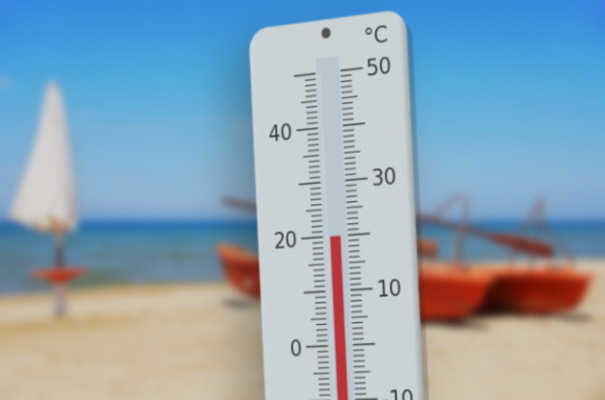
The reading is 20; °C
